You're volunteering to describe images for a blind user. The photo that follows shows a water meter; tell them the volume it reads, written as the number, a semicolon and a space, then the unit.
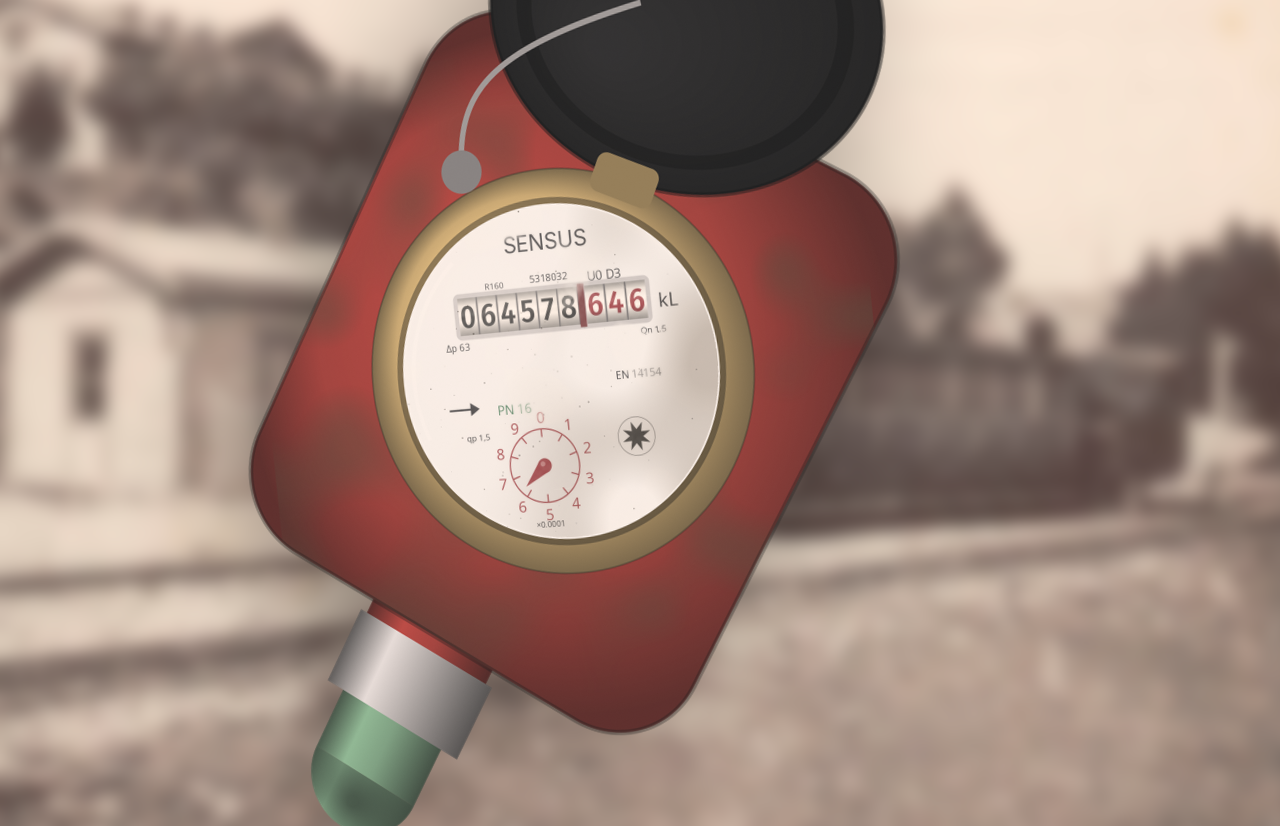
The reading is 64578.6466; kL
